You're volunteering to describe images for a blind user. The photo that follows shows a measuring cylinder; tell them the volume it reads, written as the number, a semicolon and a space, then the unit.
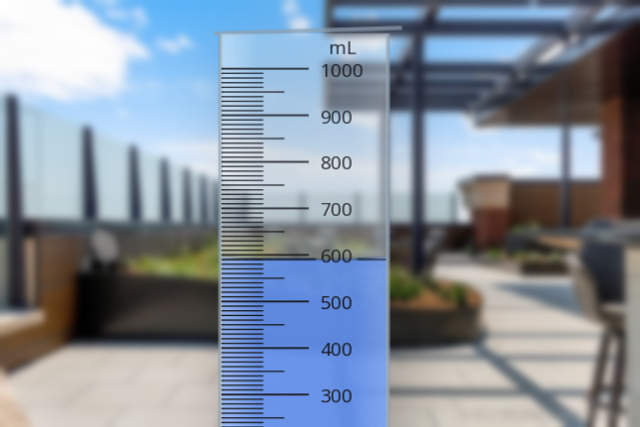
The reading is 590; mL
